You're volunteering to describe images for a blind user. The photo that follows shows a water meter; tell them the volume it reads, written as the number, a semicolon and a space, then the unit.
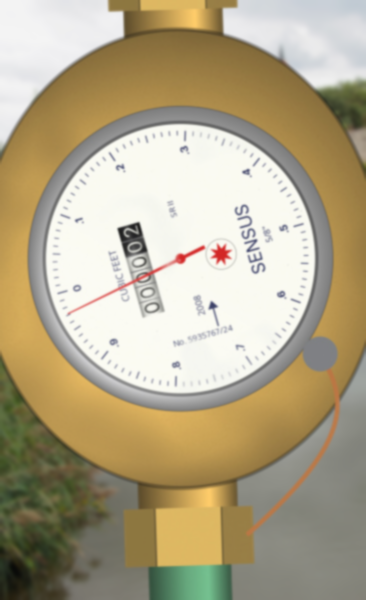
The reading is 1.97; ft³
